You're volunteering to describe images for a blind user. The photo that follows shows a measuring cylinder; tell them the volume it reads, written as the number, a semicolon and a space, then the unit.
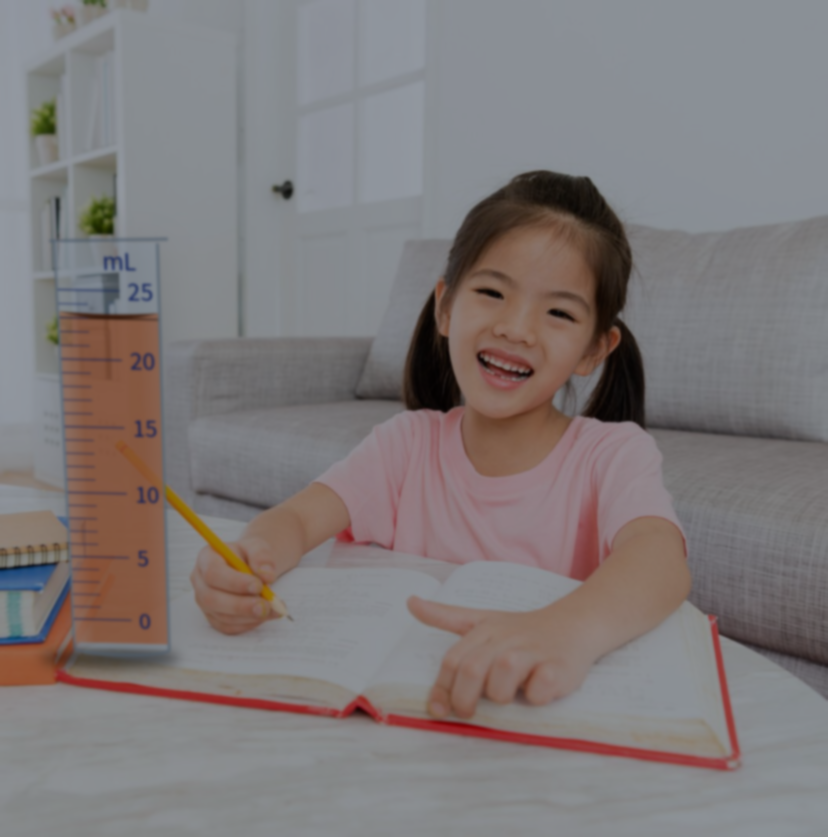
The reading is 23; mL
